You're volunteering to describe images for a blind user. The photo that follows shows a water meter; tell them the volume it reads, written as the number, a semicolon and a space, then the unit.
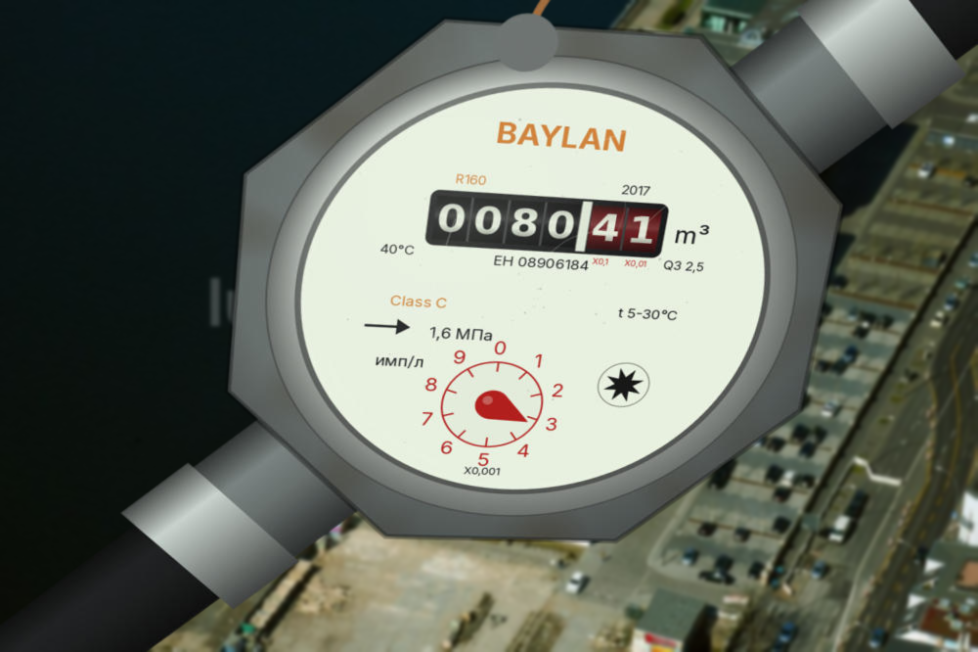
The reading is 80.413; m³
